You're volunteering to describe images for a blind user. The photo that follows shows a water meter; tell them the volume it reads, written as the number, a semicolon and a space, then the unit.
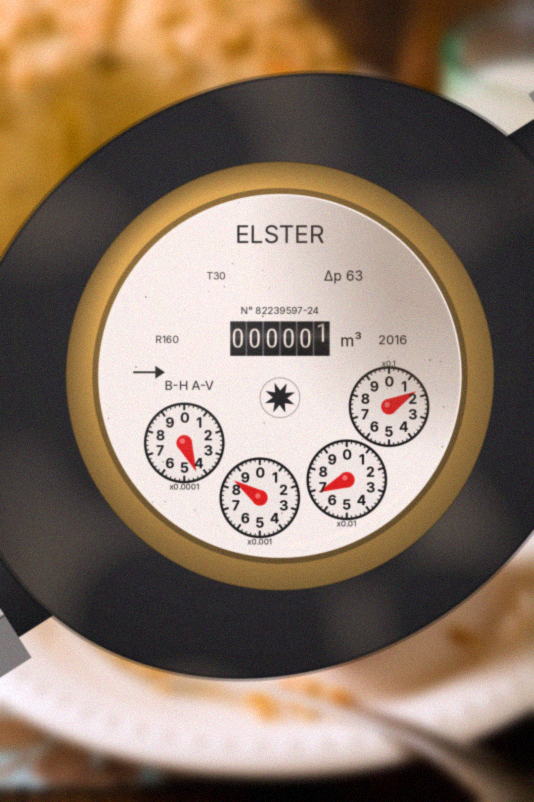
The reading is 1.1684; m³
